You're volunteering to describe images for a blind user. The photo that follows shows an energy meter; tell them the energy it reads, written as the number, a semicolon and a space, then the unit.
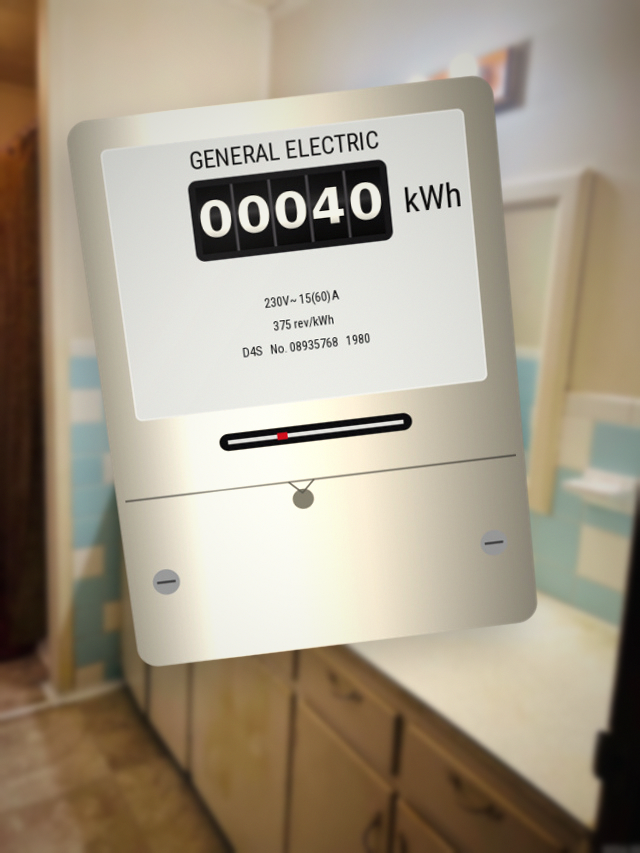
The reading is 40; kWh
